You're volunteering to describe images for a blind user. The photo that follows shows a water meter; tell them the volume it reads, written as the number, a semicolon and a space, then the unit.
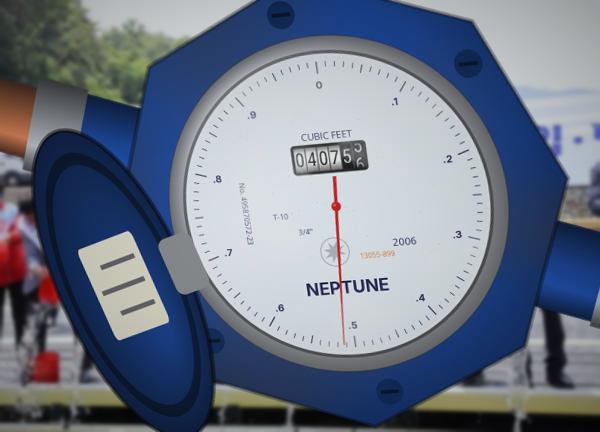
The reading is 40755.51; ft³
